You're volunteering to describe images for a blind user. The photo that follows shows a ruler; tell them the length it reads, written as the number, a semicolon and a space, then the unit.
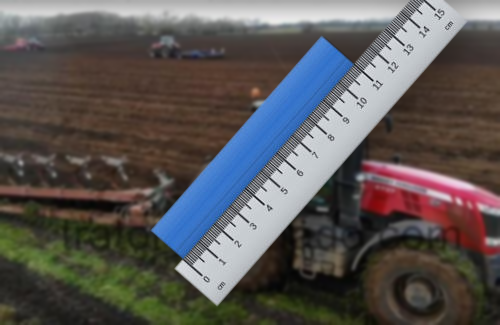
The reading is 11; cm
